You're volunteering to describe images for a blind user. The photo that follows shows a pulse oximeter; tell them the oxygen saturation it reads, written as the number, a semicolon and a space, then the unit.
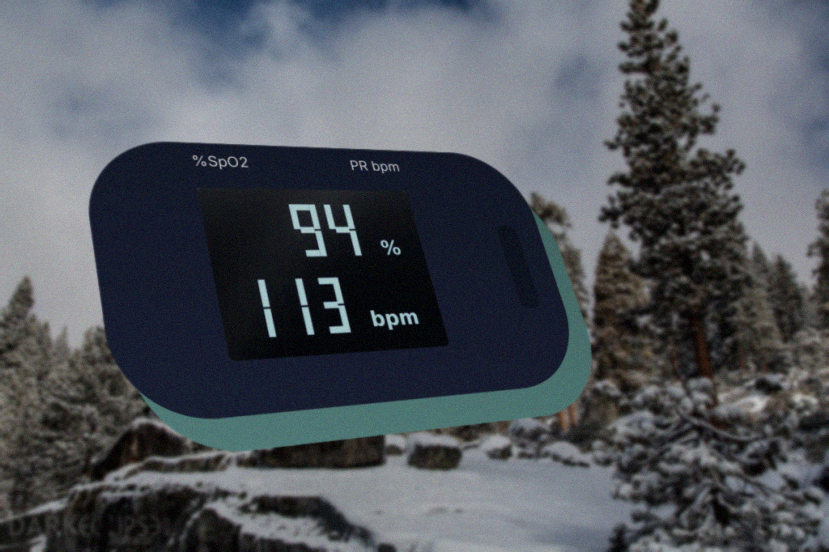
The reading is 94; %
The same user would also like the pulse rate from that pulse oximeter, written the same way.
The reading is 113; bpm
